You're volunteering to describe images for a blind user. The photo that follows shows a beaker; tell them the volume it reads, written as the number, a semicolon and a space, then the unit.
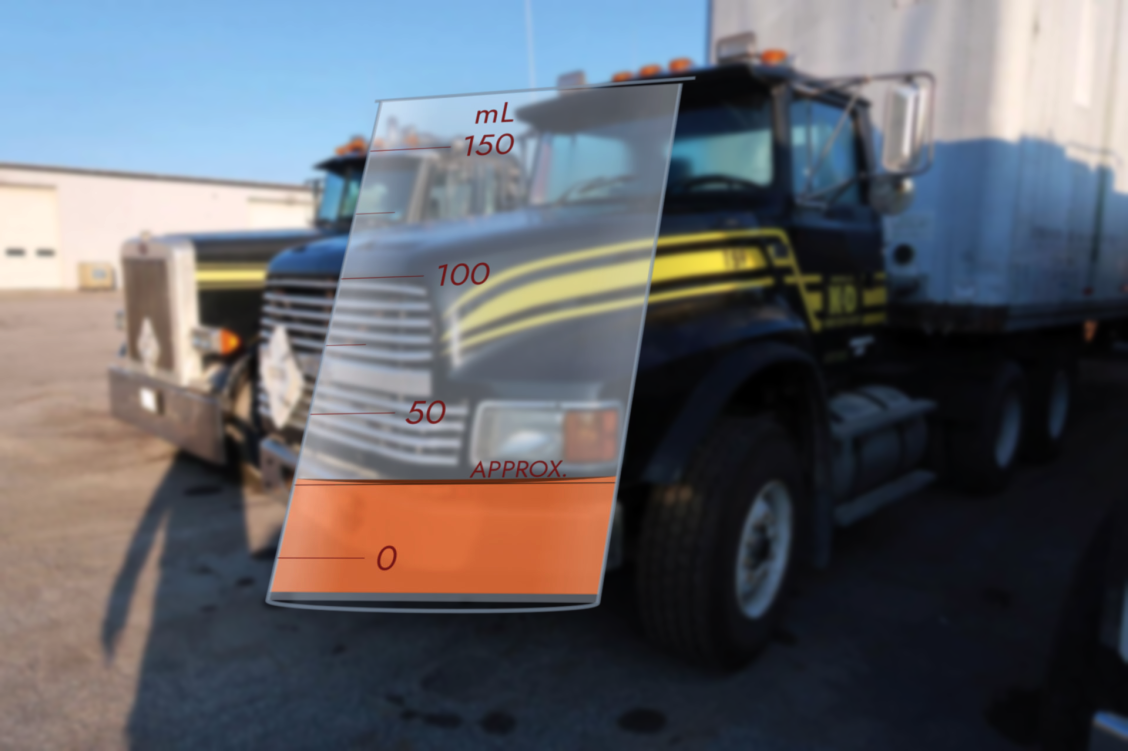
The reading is 25; mL
